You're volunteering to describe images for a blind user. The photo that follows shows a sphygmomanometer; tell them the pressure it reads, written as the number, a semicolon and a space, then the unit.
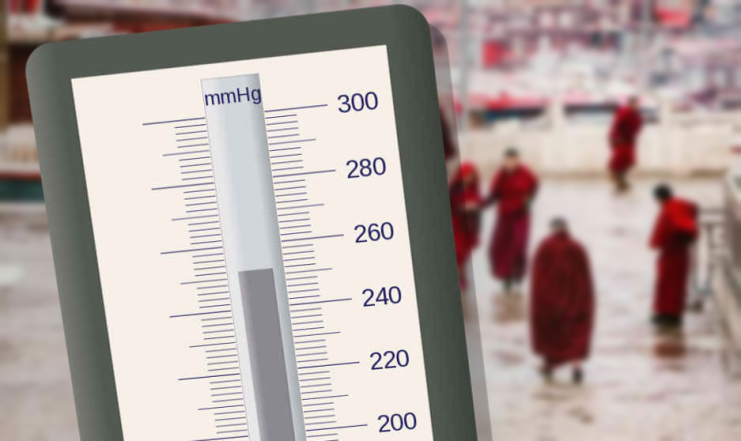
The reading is 252; mmHg
